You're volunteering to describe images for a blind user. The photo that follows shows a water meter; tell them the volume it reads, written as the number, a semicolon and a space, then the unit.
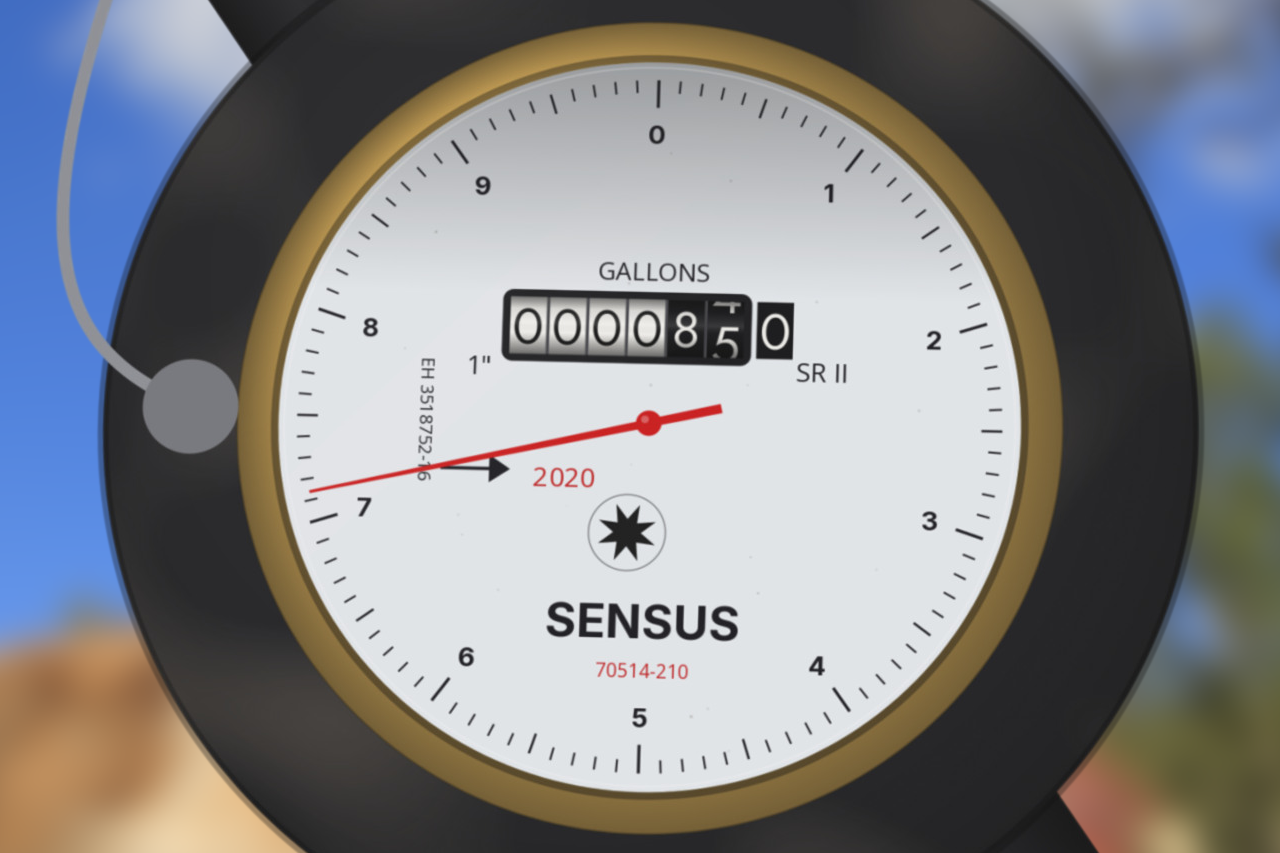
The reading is 847.1; gal
